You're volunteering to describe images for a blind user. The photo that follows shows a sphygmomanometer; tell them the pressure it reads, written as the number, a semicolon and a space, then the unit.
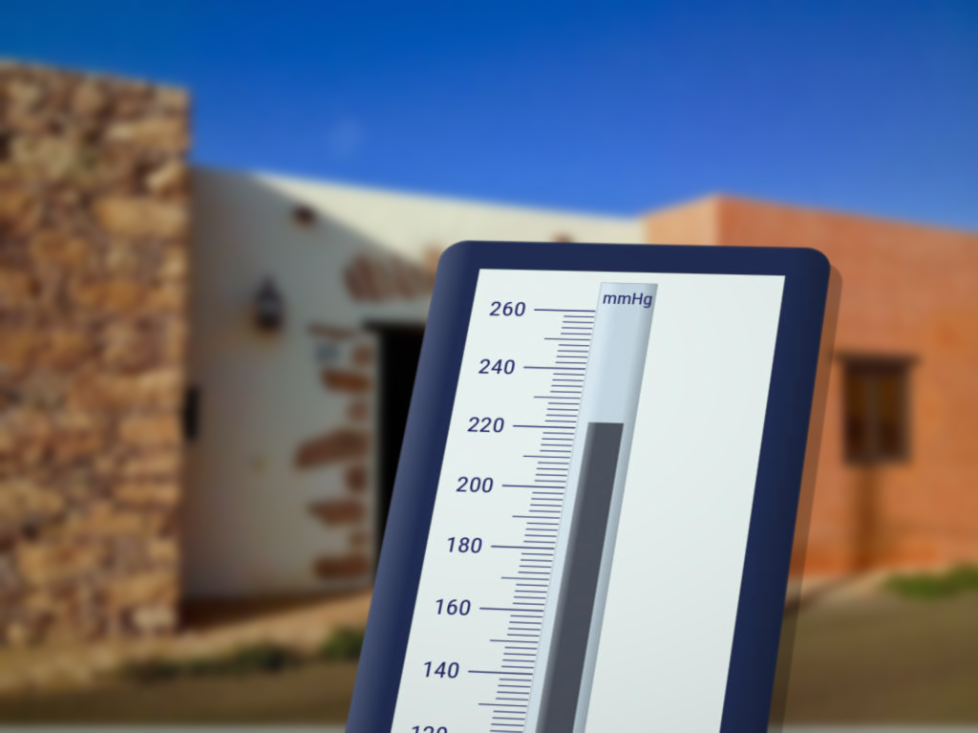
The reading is 222; mmHg
